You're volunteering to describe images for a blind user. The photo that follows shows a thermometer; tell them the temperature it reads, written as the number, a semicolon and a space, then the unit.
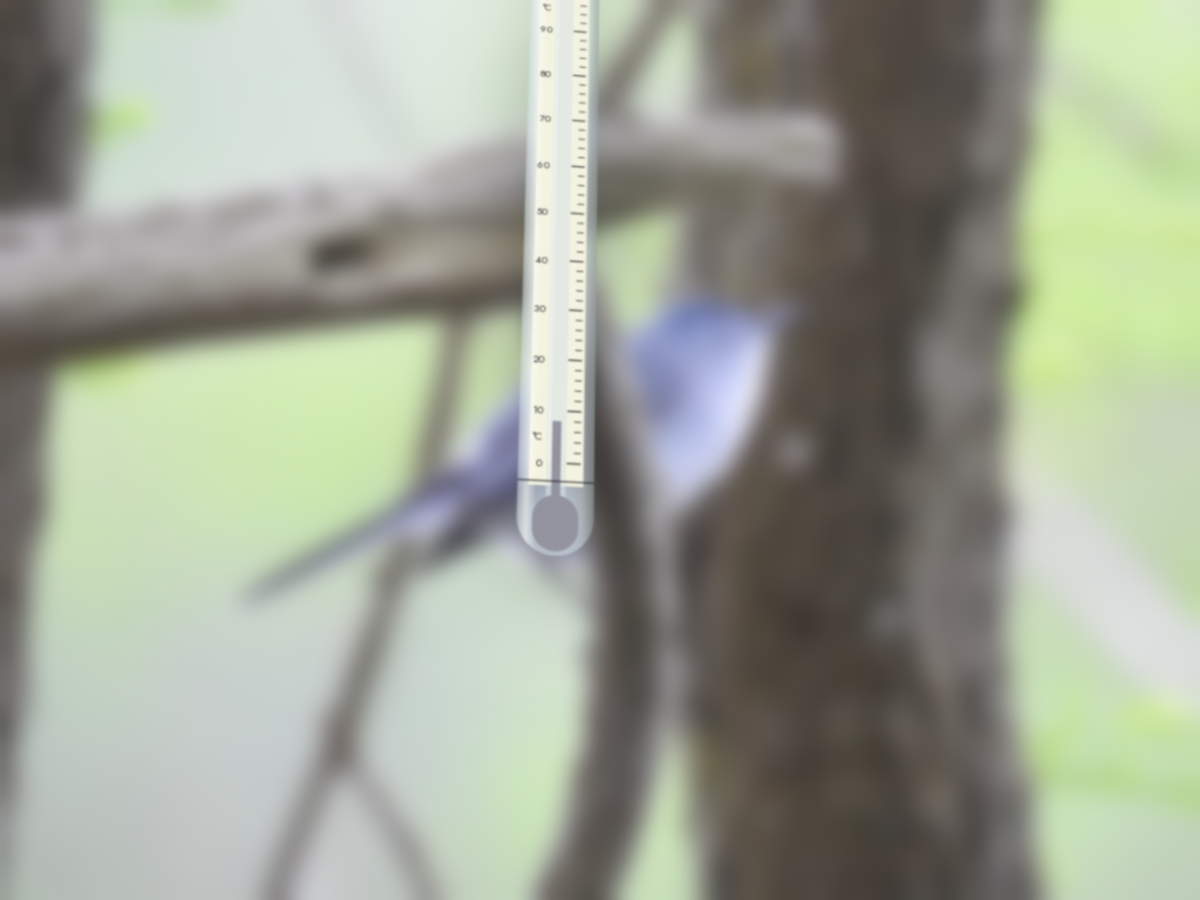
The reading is 8; °C
